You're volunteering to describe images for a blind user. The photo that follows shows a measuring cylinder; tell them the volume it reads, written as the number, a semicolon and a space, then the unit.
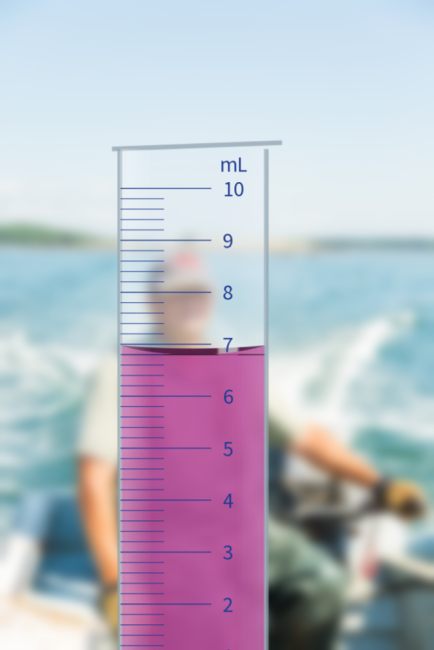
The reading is 6.8; mL
